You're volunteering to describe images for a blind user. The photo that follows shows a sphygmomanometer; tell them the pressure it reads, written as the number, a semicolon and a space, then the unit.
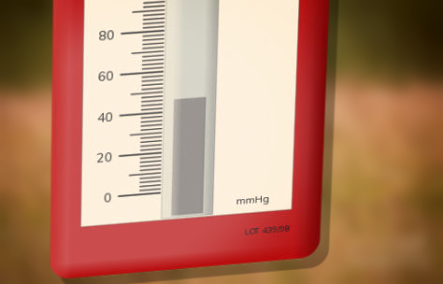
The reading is 46; mmHg
